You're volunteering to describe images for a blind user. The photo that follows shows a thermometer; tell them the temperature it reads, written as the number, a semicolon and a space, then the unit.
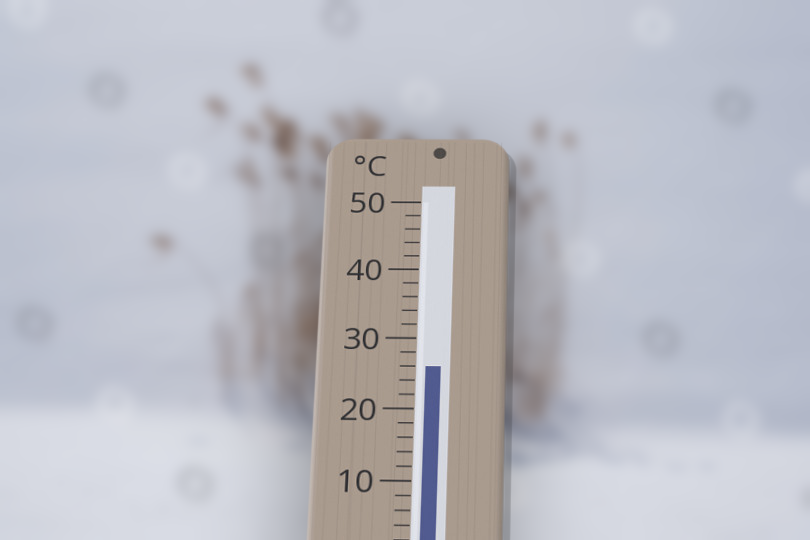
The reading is 26; °C
